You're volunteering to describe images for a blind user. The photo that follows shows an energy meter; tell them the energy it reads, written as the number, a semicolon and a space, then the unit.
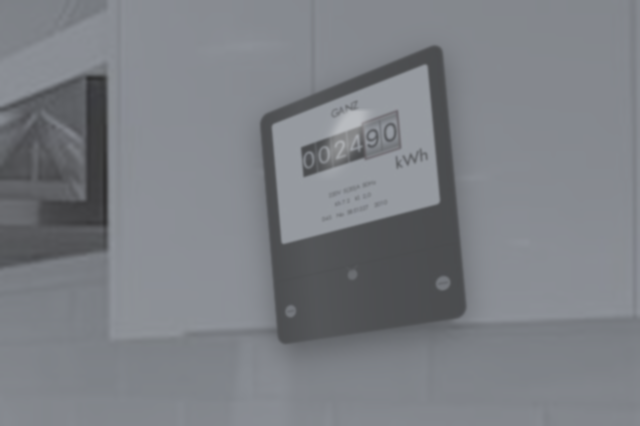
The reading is 24.90; kWh
